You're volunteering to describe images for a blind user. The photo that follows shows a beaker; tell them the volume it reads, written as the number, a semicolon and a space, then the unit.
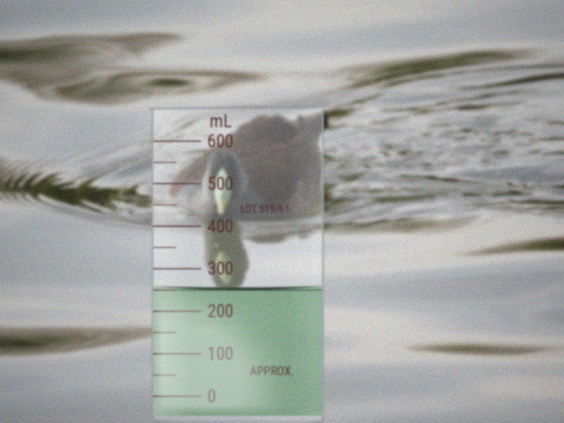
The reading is 250; mL
